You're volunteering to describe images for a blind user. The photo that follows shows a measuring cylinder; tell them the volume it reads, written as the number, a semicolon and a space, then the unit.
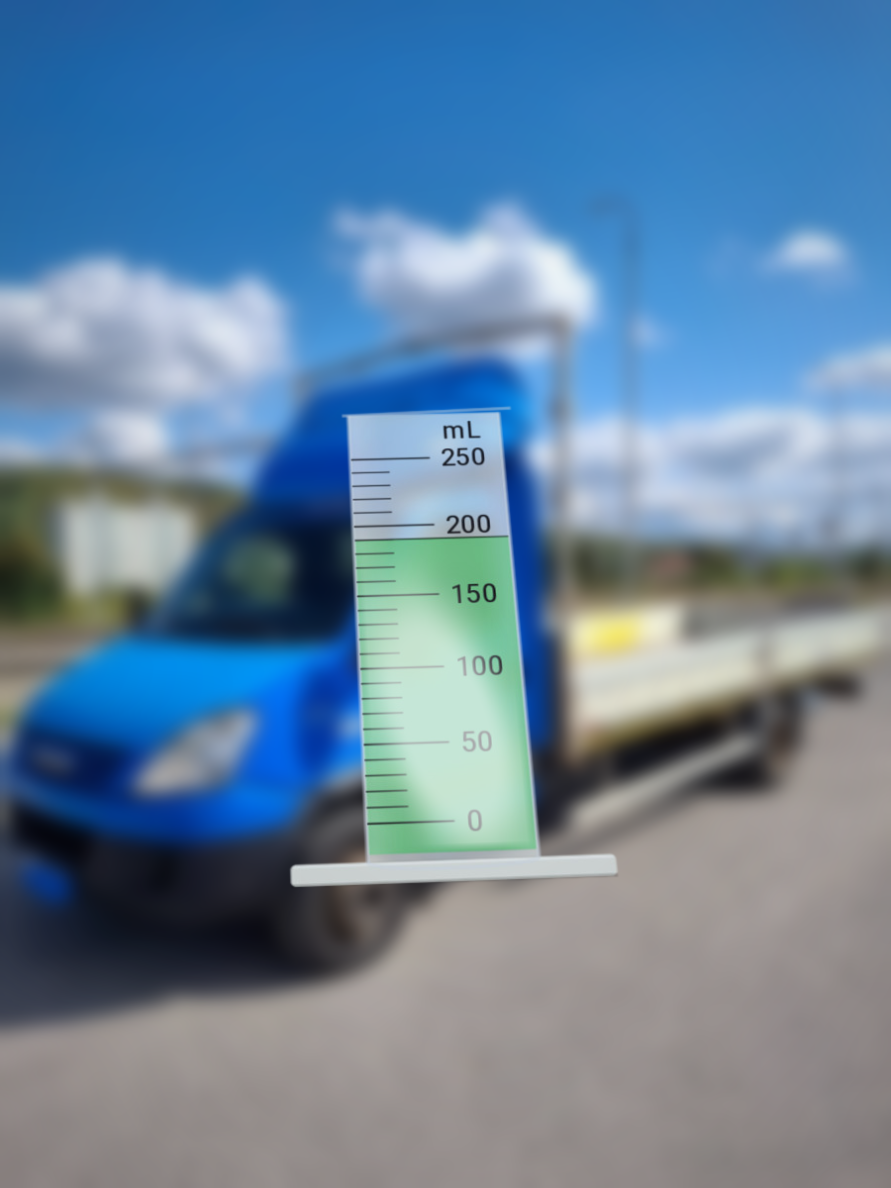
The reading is 190; mL
